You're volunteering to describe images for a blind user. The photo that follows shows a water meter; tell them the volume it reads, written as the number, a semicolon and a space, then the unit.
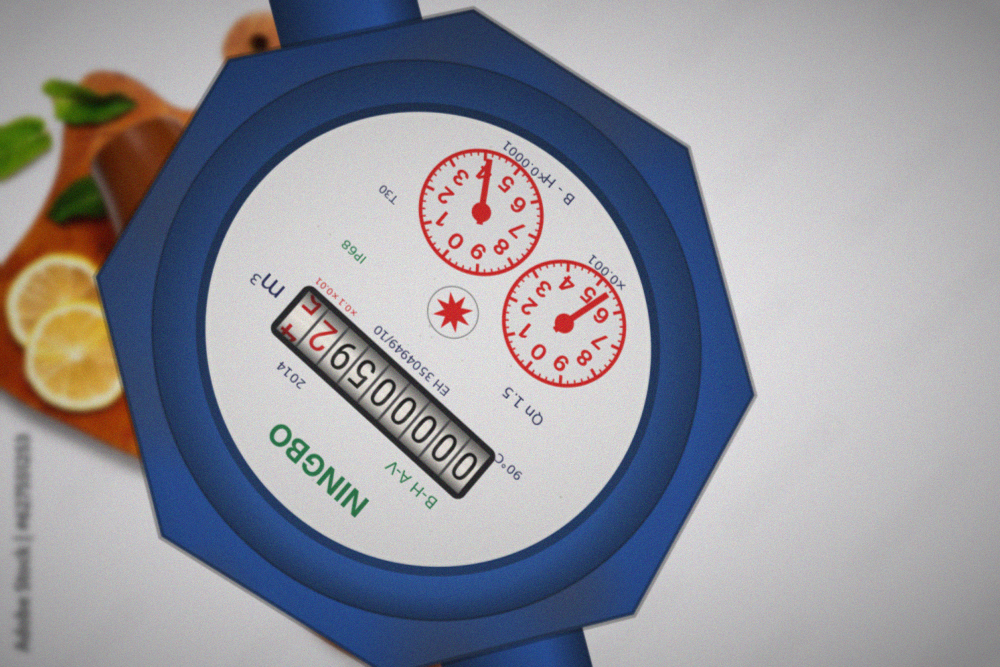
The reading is 59.2454; m³
